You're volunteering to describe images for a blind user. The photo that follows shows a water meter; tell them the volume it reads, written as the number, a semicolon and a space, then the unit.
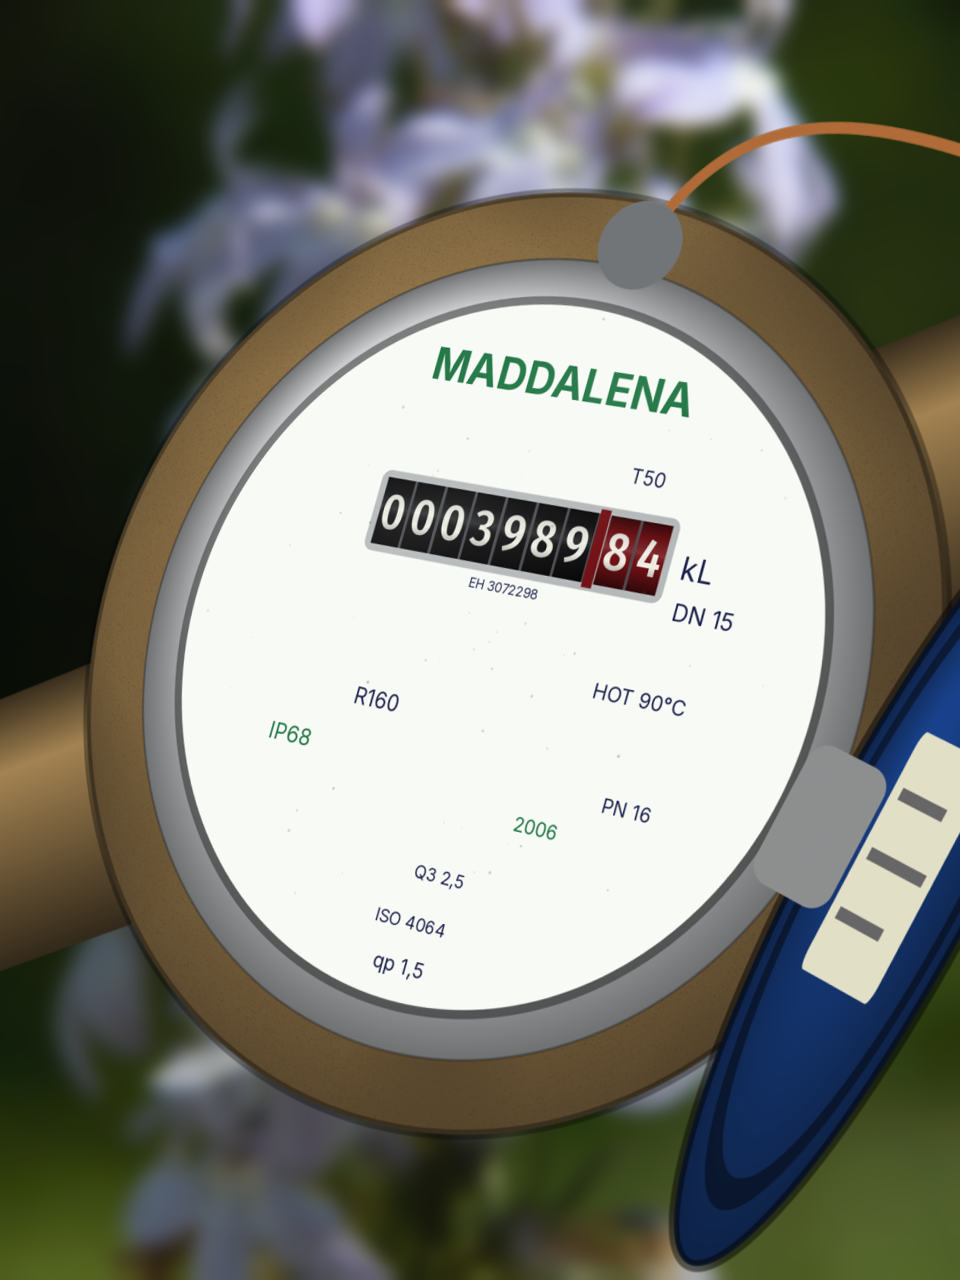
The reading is 3989.84; kL
